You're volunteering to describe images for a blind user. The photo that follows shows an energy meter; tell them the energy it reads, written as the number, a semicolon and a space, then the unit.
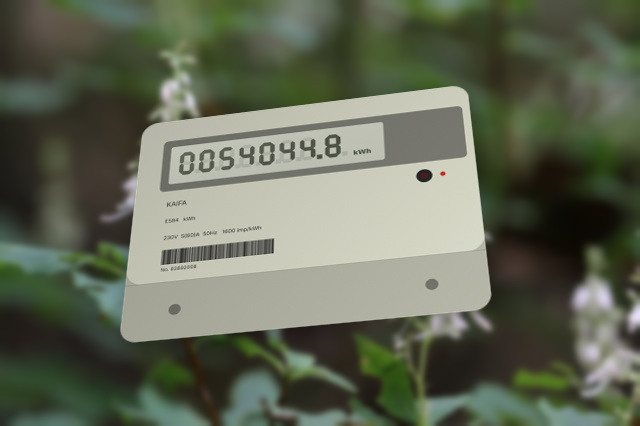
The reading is 54044.8; kWh
